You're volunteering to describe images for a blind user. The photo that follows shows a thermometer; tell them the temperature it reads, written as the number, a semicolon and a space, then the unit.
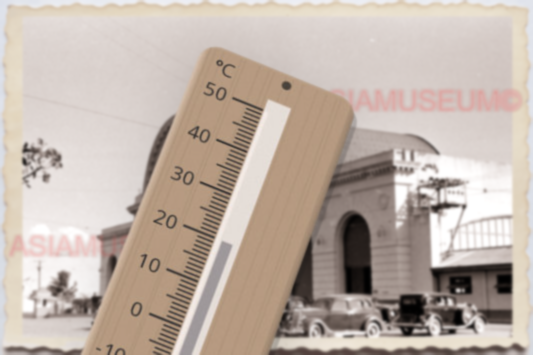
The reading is 20; °C
